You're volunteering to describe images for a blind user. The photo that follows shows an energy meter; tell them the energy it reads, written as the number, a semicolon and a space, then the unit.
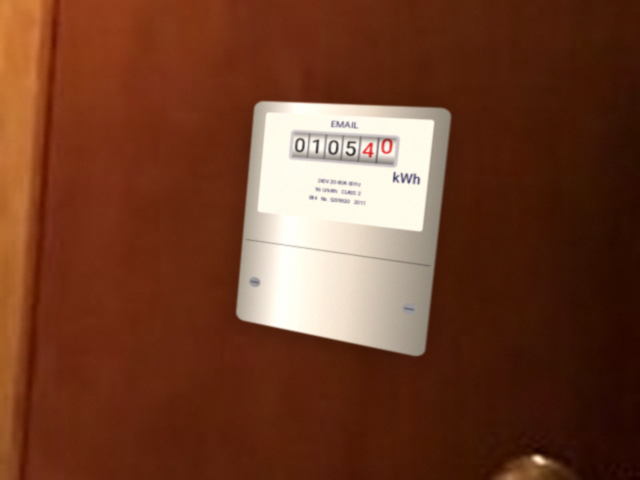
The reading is 105.40; kWh
